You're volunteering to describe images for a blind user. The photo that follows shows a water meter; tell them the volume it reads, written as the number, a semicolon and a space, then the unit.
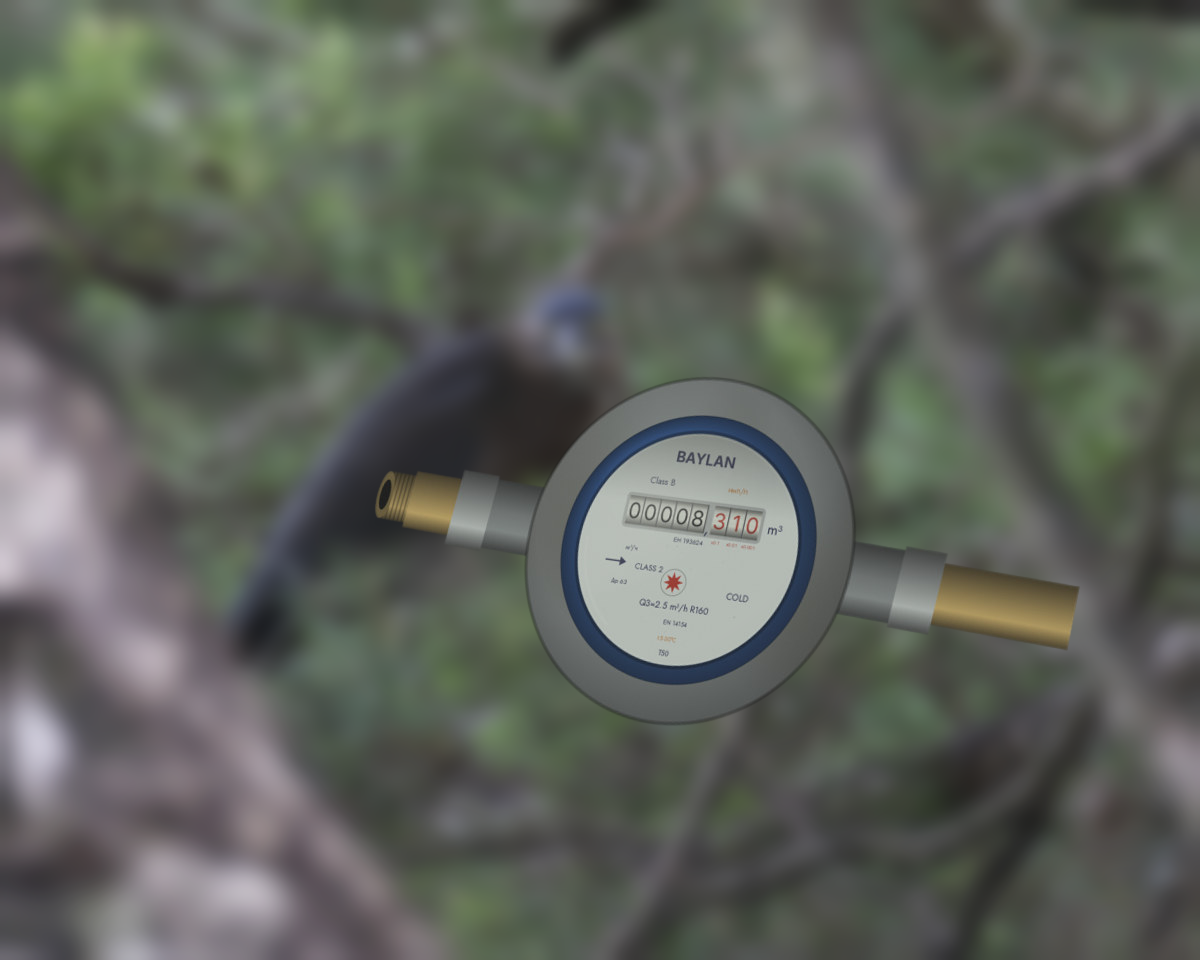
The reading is 8.310; m³
